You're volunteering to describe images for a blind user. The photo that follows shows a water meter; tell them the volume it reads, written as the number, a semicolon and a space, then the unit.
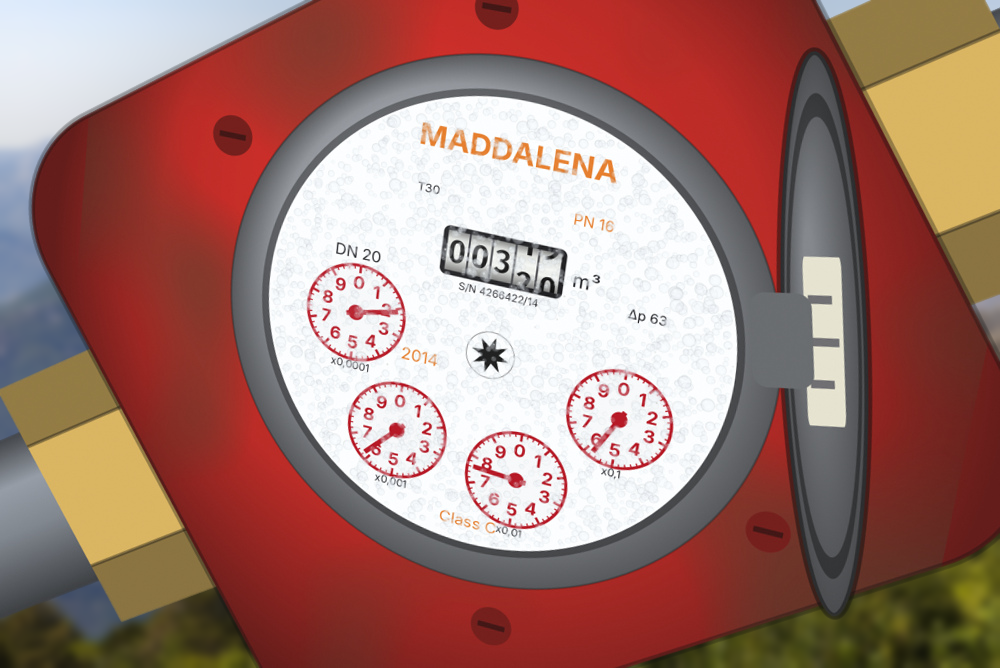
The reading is 319.5762; m³
